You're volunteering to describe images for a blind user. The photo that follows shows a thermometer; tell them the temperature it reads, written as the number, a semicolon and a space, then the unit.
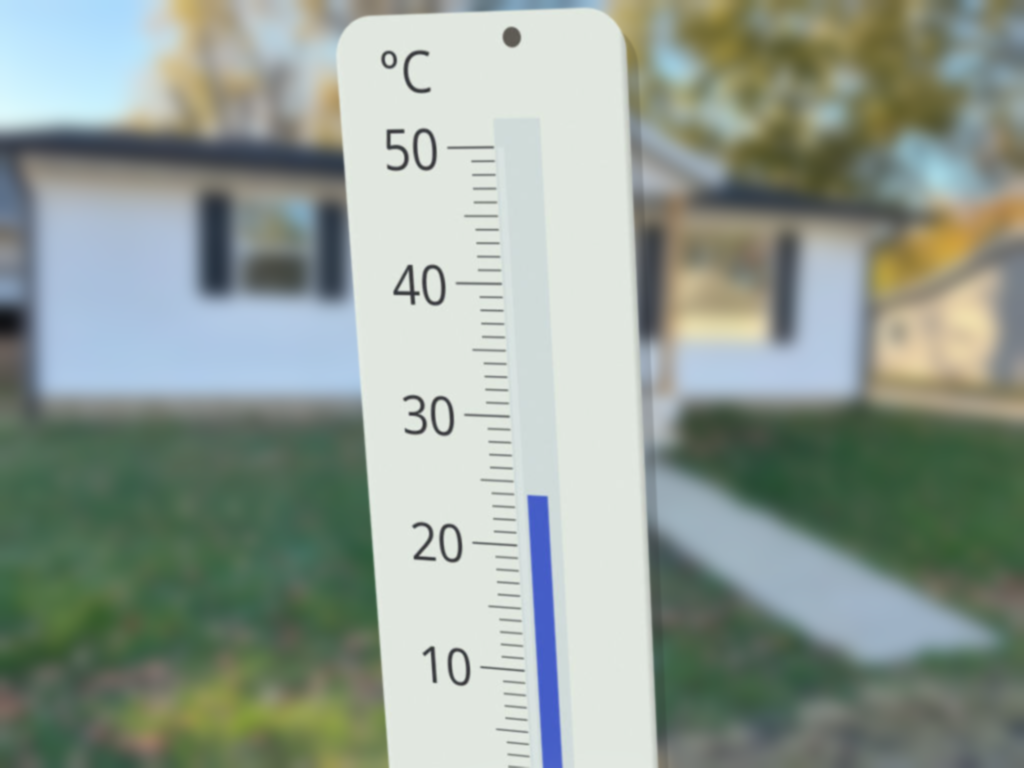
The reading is 24; °C
